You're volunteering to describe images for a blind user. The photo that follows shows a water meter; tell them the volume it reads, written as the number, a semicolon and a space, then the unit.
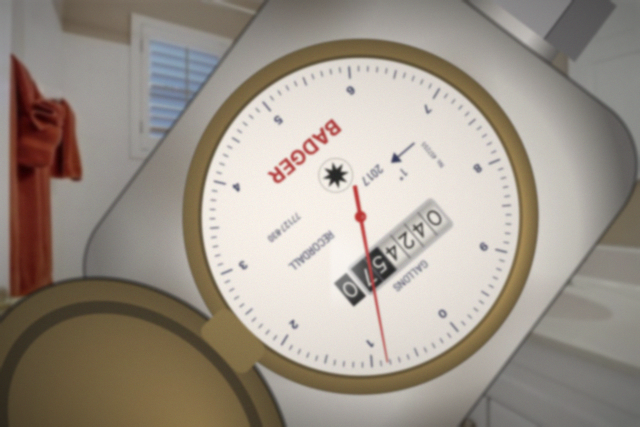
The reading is 424570.8; gal
